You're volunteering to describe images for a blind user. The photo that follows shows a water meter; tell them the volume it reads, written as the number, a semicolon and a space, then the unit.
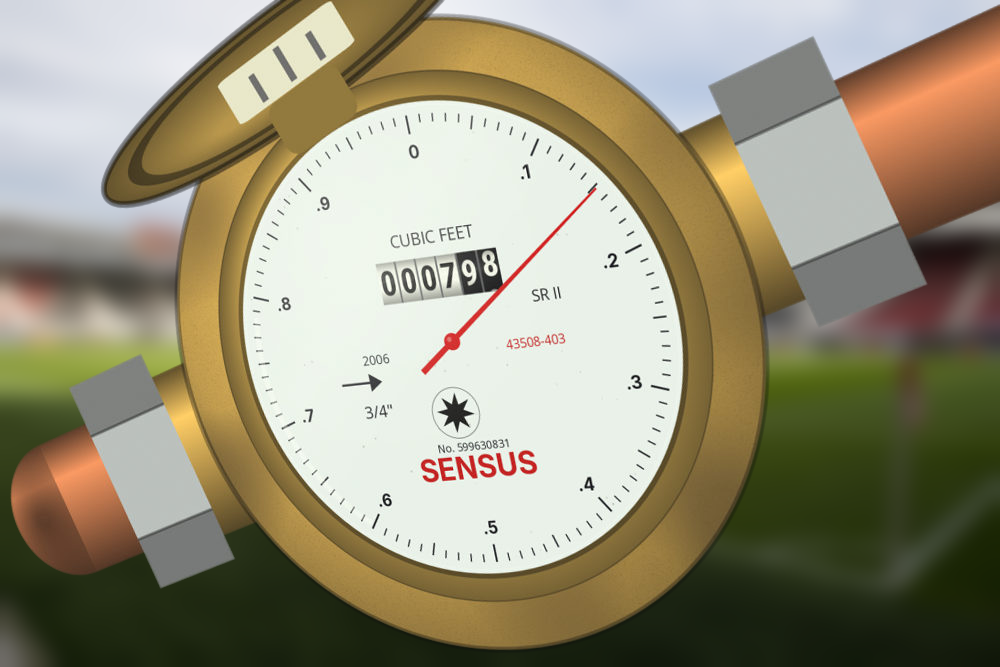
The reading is 798.15; ft³
